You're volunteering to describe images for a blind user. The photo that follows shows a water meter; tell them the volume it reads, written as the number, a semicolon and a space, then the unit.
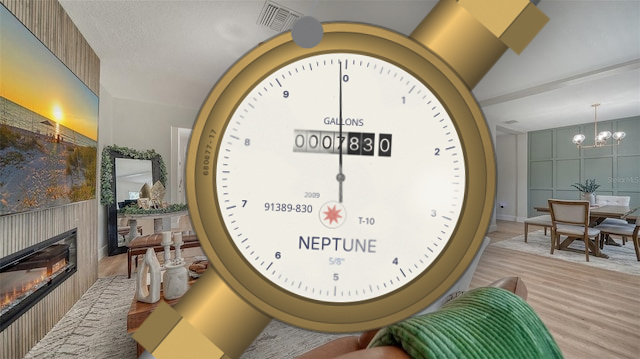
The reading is 7829.9; gal
